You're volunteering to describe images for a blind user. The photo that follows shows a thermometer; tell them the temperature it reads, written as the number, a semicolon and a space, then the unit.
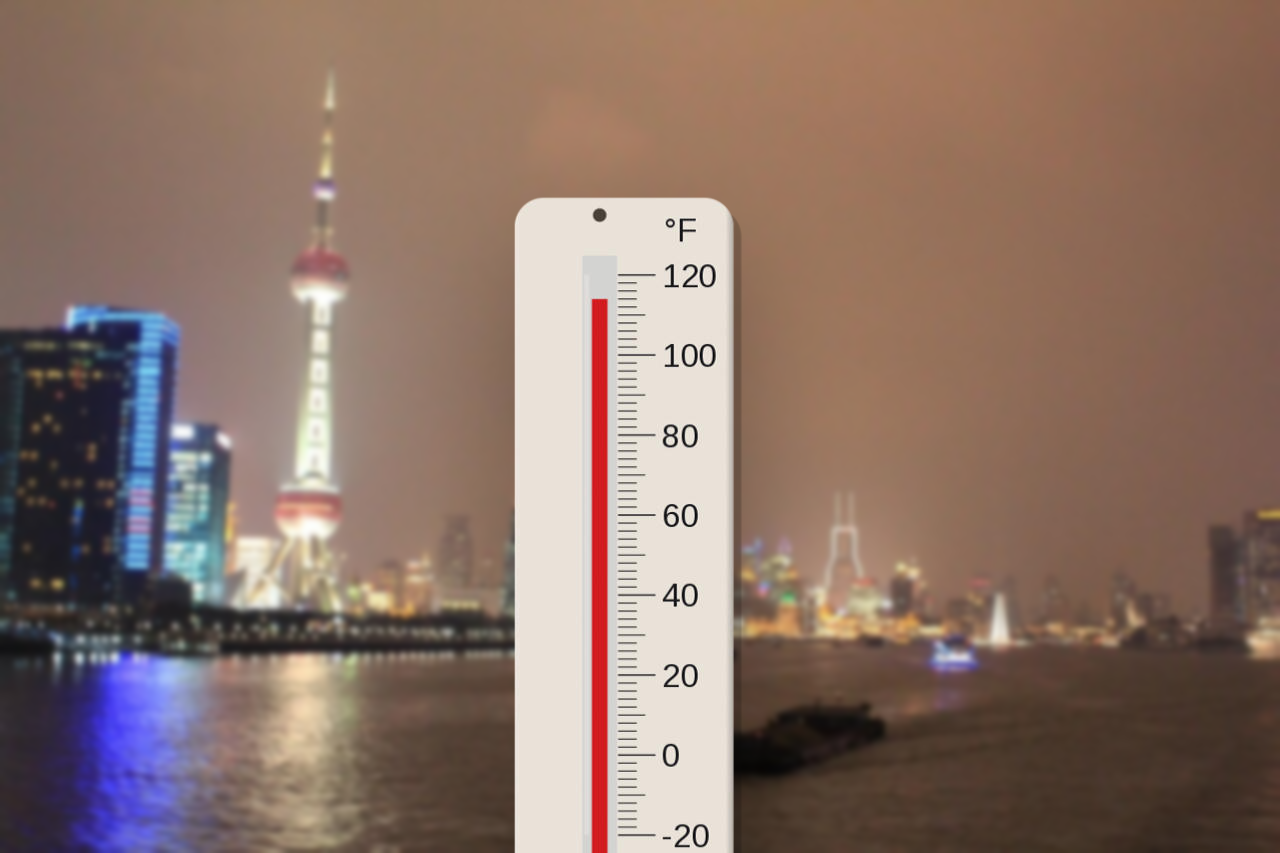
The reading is 114; °F
